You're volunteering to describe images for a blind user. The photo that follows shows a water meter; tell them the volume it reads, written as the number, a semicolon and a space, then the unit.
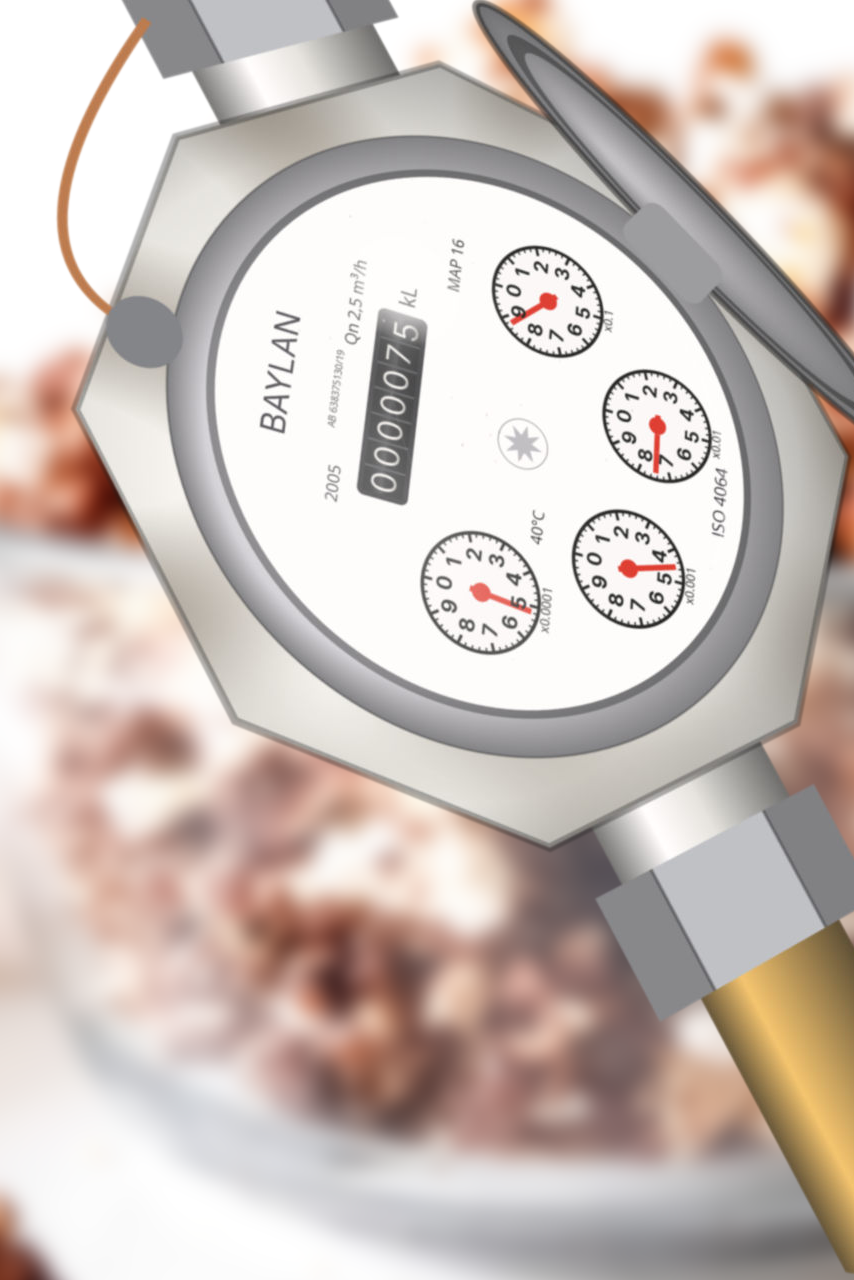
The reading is 74.8745; kL
